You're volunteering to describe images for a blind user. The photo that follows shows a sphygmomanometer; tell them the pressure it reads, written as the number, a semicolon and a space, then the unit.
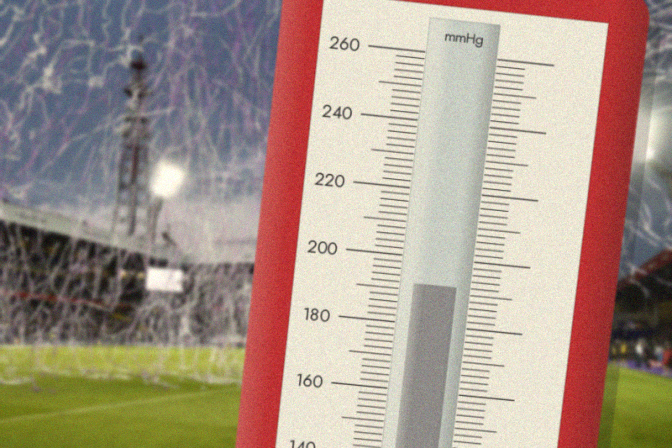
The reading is 192; mmHg
